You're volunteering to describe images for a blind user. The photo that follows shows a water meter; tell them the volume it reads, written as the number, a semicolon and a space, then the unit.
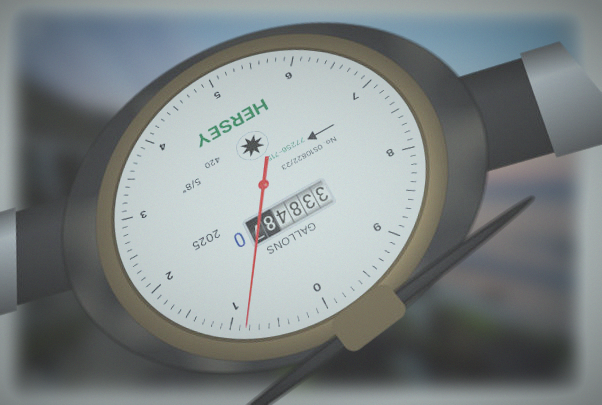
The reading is 3384870.8; gal
